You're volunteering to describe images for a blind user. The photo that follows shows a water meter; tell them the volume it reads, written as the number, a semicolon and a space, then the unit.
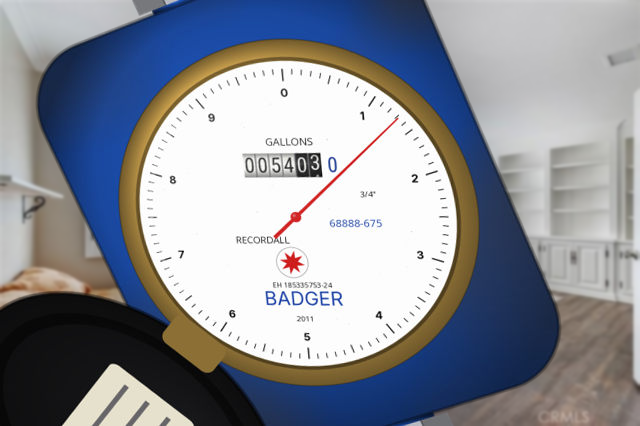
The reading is 54031.3; gal
